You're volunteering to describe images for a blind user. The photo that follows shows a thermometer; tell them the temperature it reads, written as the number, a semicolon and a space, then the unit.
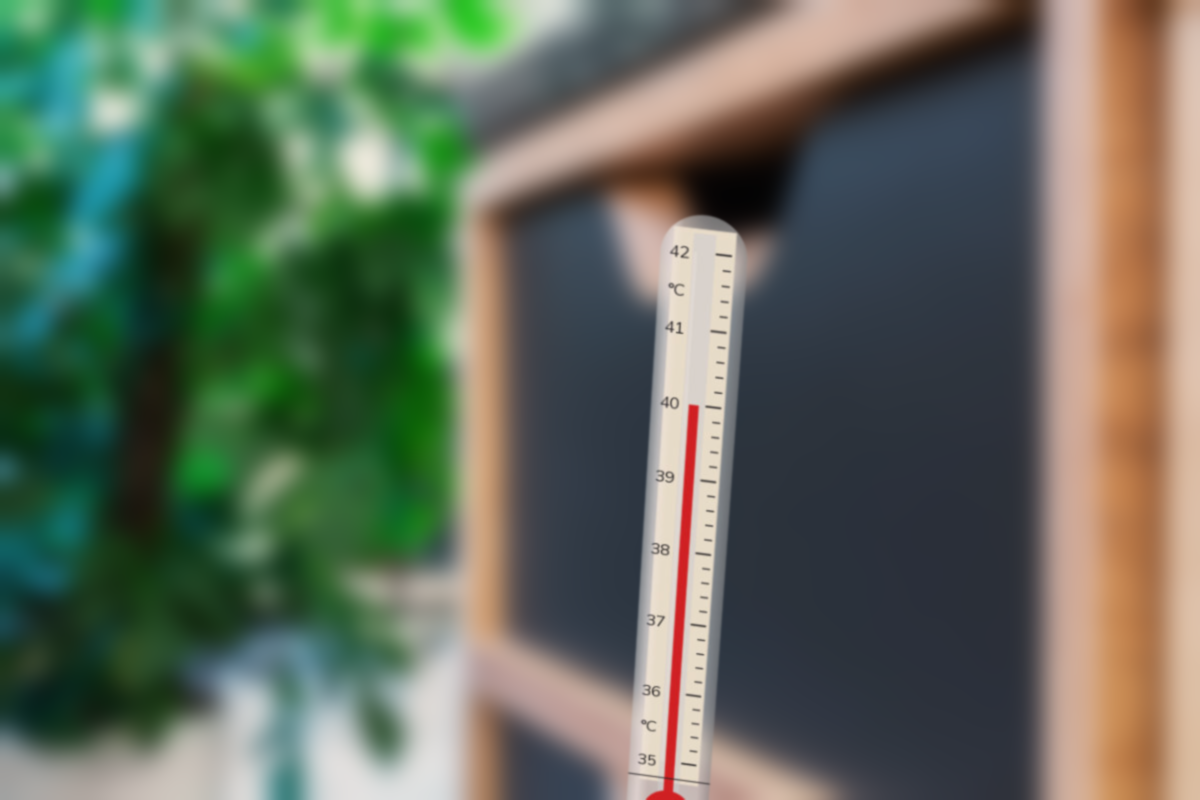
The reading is 40; °C
